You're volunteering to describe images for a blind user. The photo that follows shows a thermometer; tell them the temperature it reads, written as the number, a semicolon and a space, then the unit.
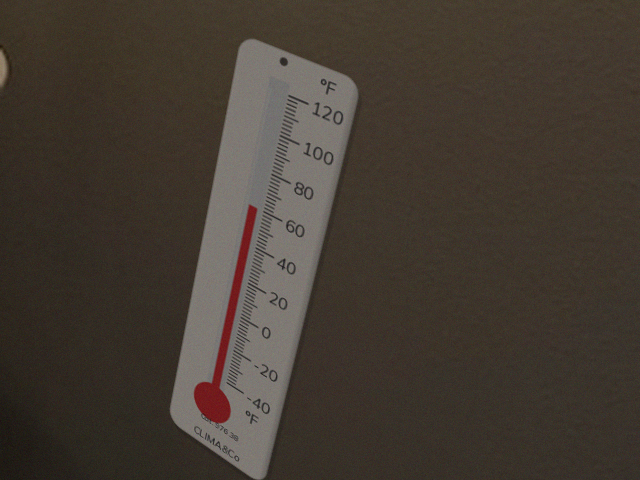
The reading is 60; °F
